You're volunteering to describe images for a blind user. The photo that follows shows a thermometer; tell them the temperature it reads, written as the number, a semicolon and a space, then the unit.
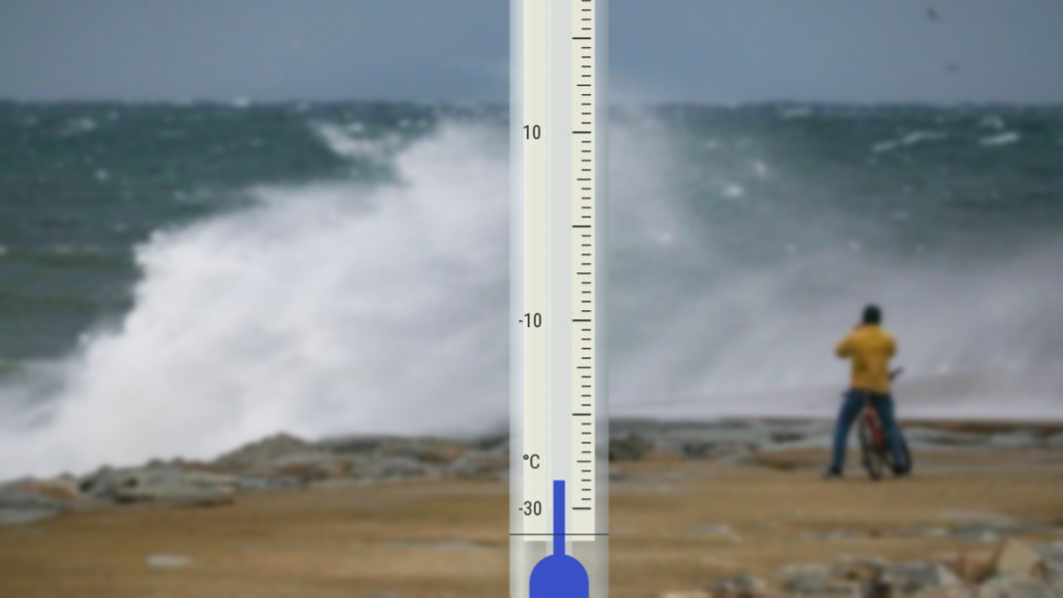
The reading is -27; °C
